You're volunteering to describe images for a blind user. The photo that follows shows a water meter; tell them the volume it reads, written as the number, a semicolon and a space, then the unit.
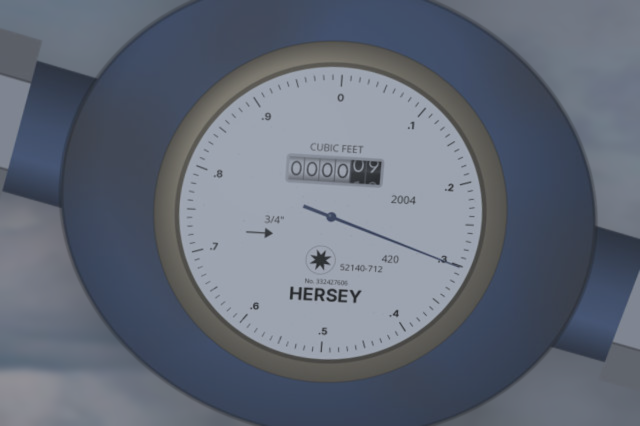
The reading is 9.30; ft³
